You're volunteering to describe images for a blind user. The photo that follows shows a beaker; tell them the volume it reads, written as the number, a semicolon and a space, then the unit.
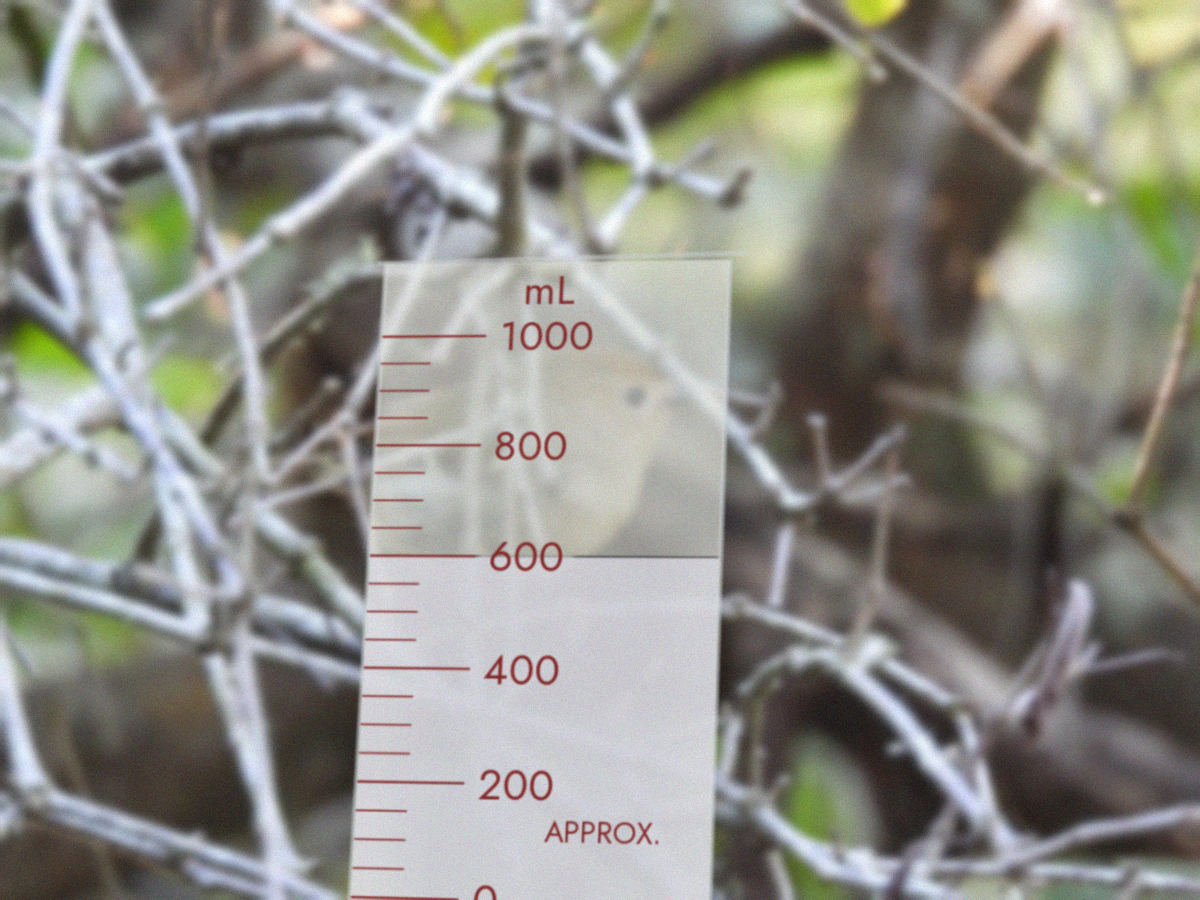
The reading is 600; mL
